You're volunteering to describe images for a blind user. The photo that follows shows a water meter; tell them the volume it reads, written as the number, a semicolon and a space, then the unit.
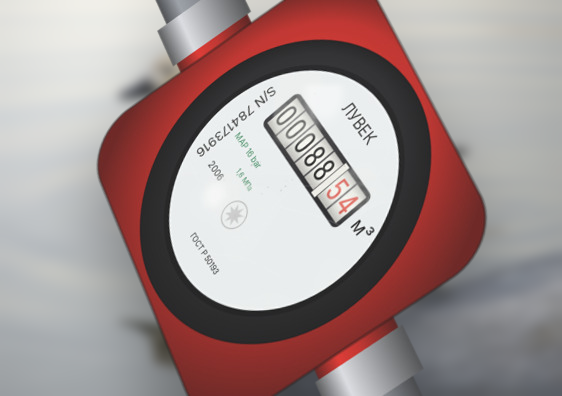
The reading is 88.54; m³
